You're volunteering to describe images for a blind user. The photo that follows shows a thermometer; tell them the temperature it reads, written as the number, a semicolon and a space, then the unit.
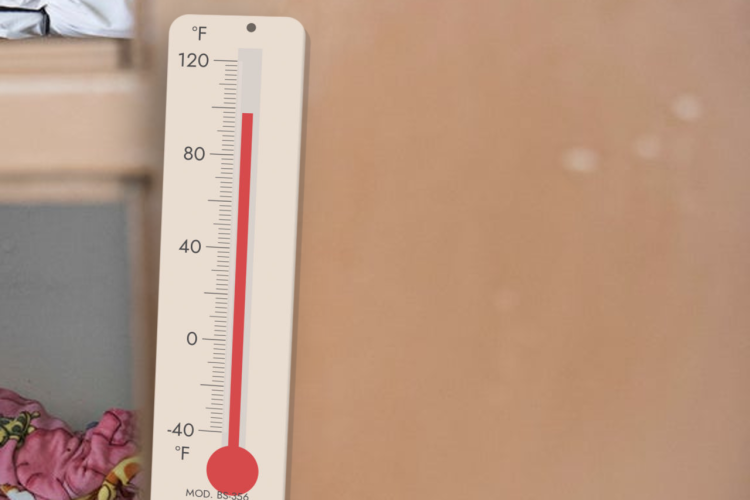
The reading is 98; °F
